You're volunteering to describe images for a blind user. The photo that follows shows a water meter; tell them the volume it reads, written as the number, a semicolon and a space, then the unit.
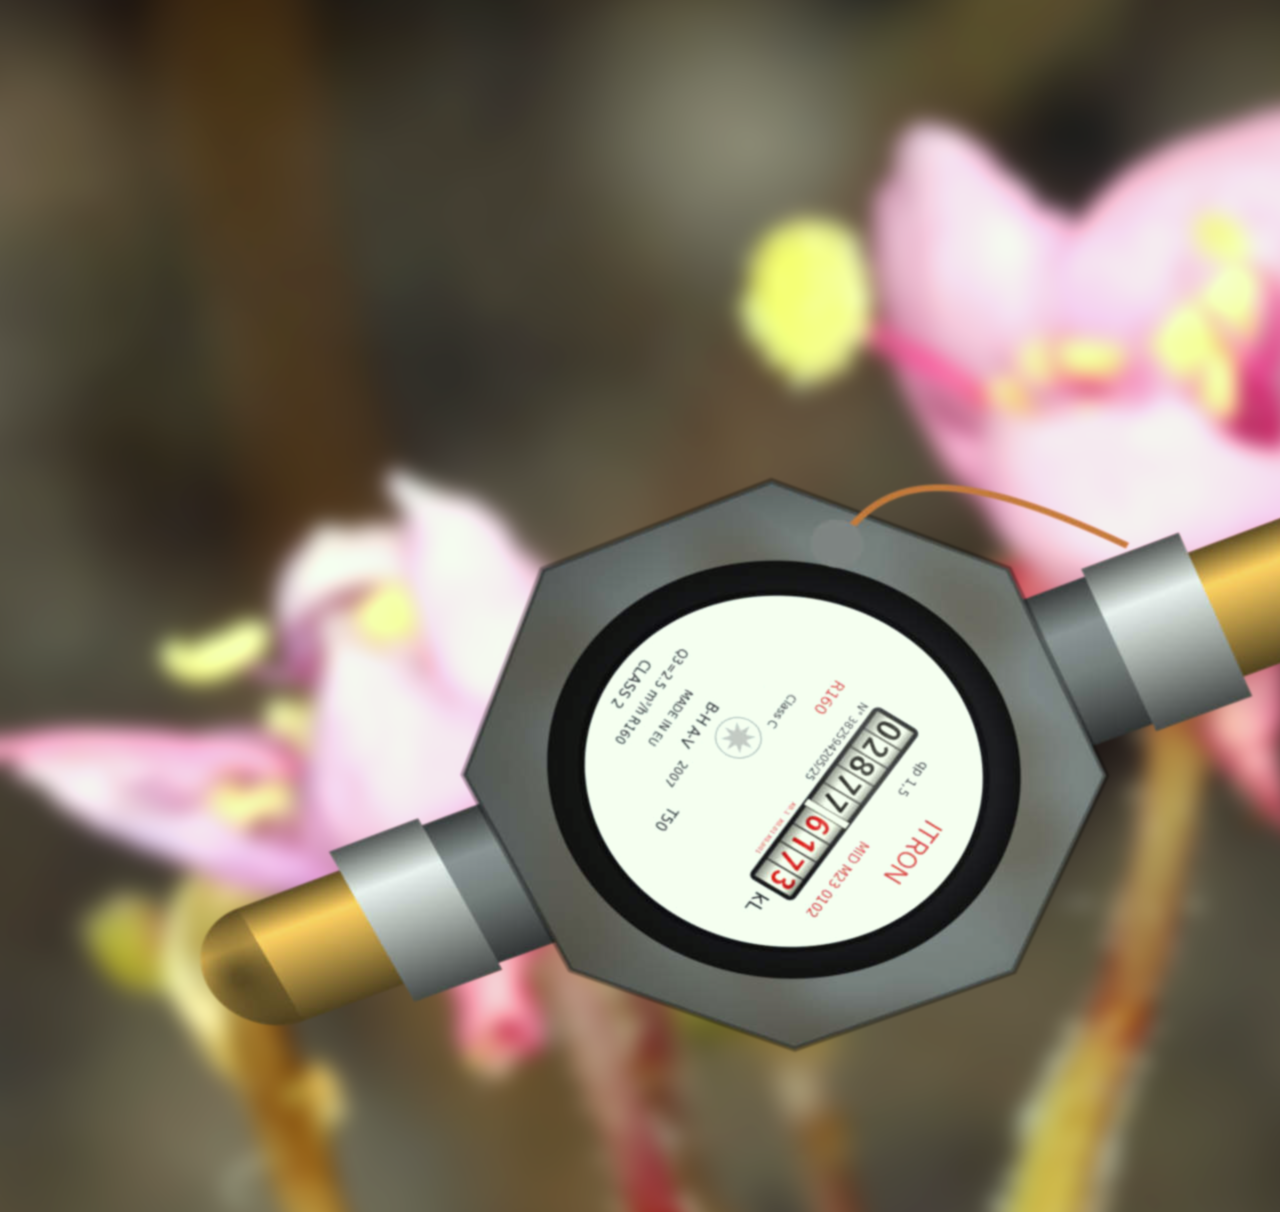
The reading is 2877.6173; kL
